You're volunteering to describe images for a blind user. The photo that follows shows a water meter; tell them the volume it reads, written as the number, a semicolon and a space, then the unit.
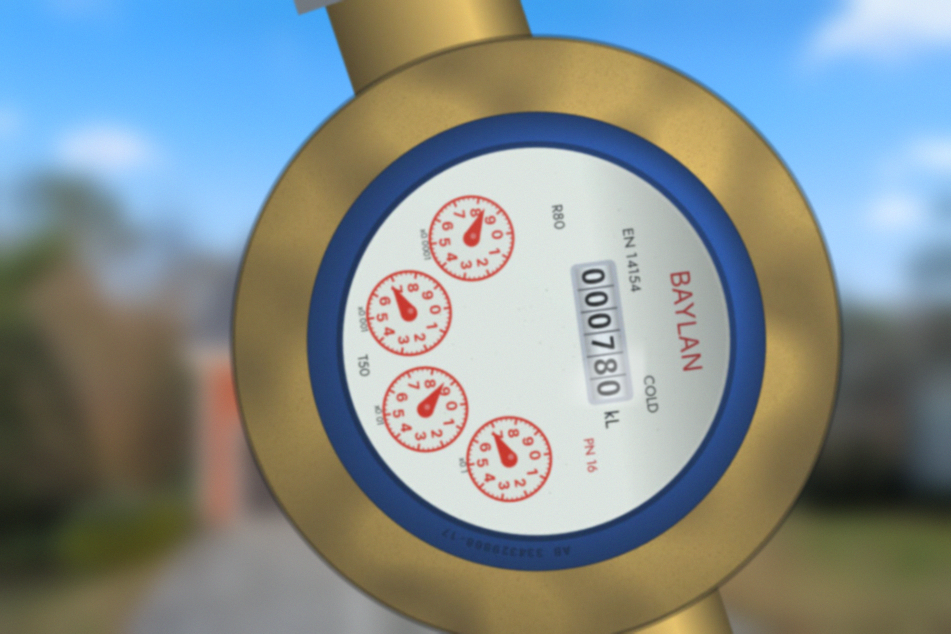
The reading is 780.6868; kL
